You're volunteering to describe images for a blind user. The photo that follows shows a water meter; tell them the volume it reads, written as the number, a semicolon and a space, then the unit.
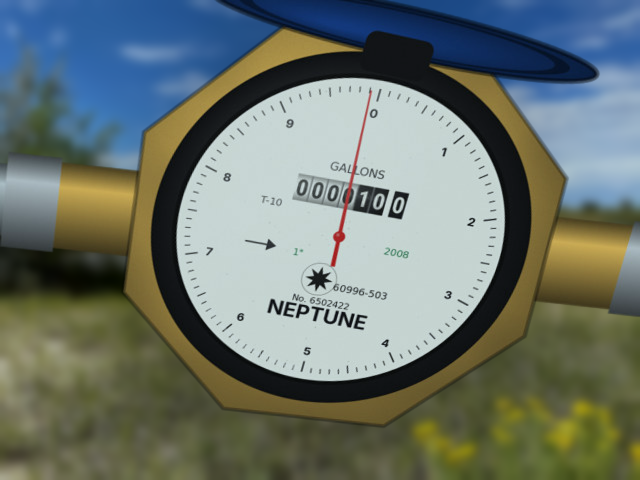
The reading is 99.9; gal
